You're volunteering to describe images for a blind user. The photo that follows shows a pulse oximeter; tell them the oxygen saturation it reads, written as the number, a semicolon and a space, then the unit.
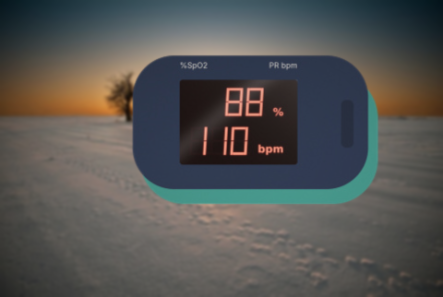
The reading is 88; %
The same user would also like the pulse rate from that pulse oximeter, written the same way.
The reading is 110; bpm
